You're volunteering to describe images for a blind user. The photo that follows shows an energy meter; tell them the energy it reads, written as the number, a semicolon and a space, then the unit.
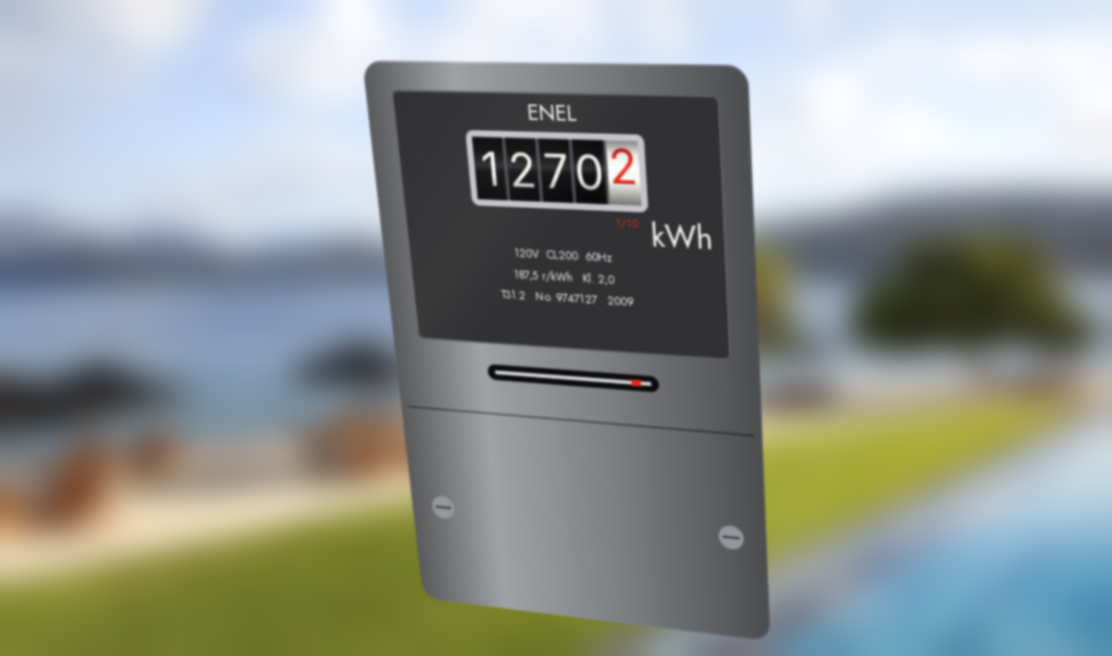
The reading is 1270.2; kWh
